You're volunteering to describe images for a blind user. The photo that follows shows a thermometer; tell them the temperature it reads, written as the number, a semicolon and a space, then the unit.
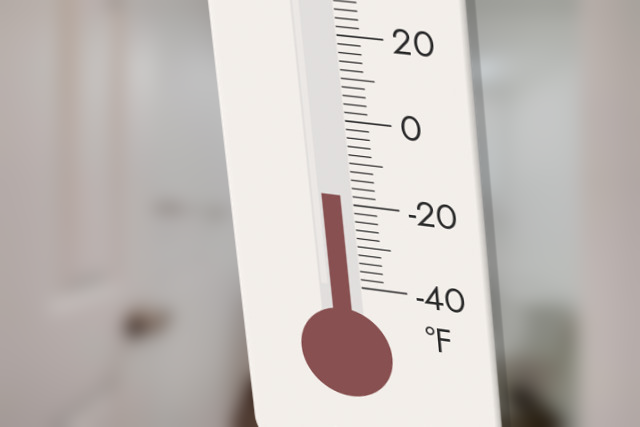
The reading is -18; °F
